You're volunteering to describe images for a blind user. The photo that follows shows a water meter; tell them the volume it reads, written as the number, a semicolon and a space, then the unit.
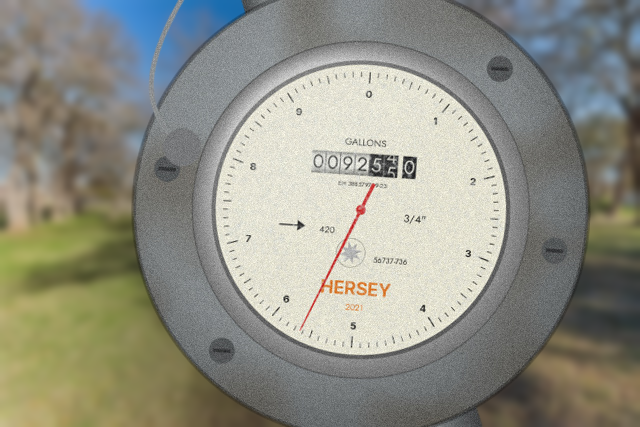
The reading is 92545.6; gal
